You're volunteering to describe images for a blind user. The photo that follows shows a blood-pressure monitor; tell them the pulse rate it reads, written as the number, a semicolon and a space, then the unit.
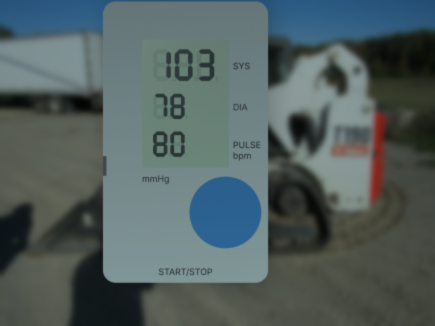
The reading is 80; bpm
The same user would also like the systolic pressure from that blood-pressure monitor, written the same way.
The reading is 103; mmHg
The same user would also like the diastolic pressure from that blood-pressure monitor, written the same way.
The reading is 78; mmHg
